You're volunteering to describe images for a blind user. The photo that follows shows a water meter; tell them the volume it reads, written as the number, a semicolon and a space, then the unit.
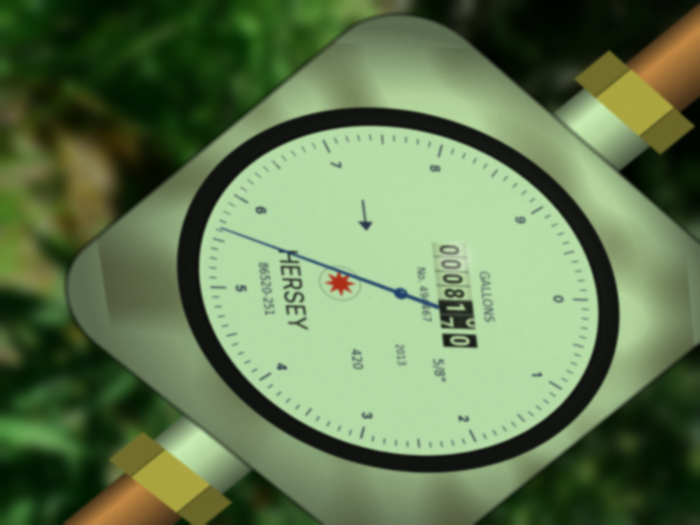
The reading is 8165.6; gal
